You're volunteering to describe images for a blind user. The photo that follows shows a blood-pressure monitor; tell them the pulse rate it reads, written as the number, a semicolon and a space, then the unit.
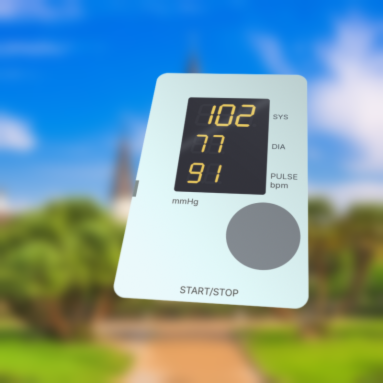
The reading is 91; bpm
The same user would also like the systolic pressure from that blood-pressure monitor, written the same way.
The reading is 102; mmHg
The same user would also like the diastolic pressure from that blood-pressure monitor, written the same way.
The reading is 77; mmHg
